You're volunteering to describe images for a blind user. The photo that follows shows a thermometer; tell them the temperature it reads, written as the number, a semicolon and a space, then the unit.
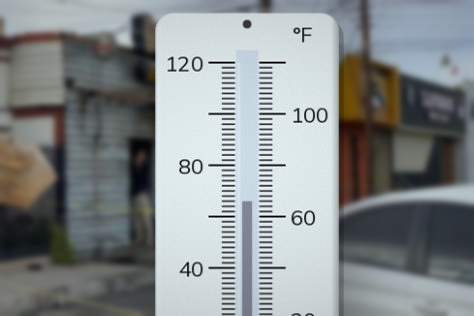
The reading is 66; °F
